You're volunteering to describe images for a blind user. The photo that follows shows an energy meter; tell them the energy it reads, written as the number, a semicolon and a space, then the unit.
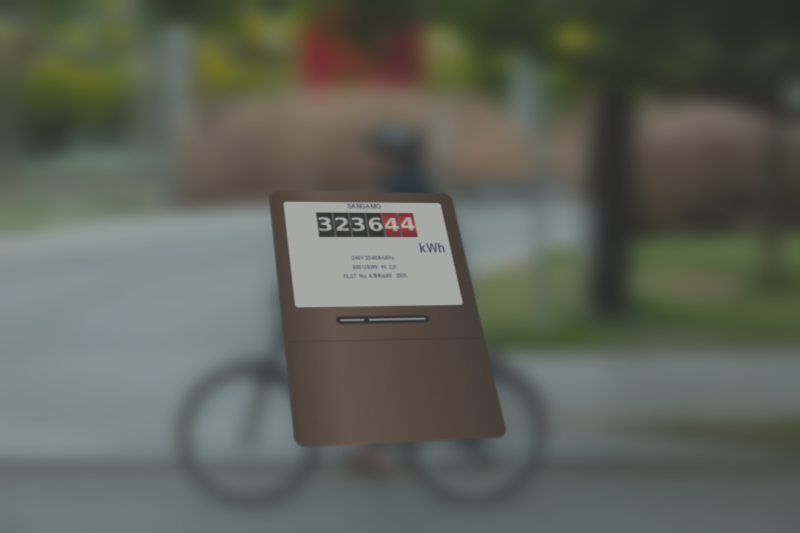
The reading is 3236.44; kWh
